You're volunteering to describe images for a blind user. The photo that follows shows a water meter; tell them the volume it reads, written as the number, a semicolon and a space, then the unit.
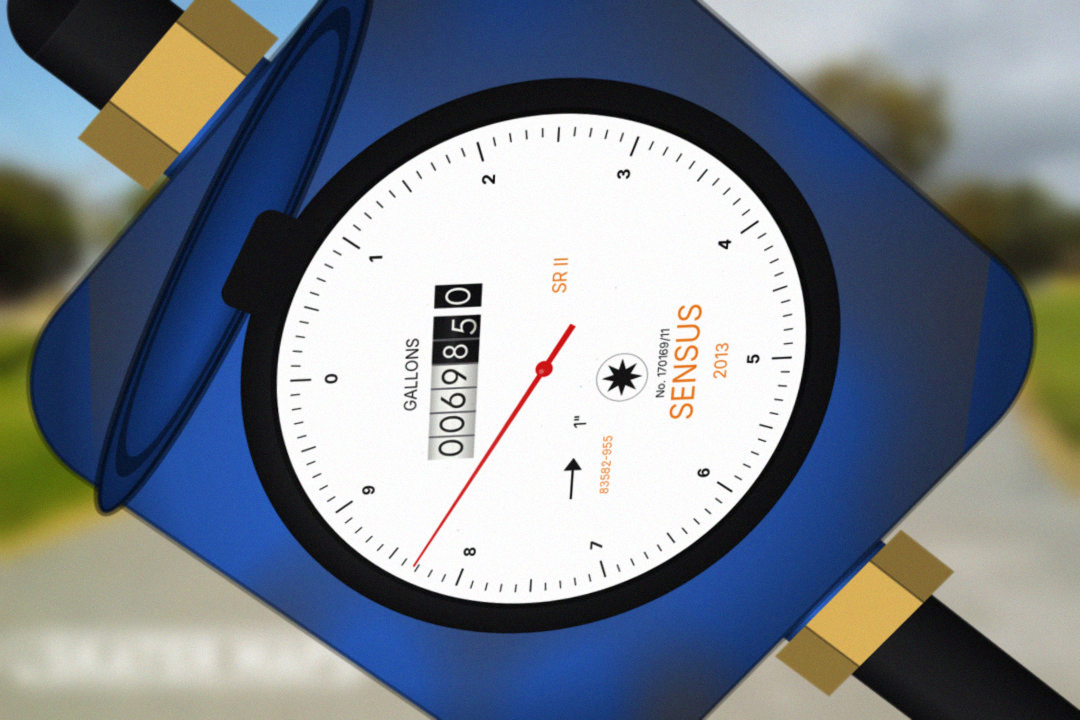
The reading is 69848.3; gal
